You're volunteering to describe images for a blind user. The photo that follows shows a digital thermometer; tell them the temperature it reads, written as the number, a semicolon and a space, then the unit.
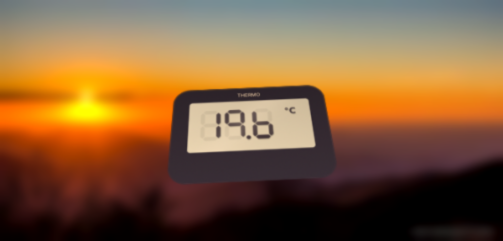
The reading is 19.6; °C
